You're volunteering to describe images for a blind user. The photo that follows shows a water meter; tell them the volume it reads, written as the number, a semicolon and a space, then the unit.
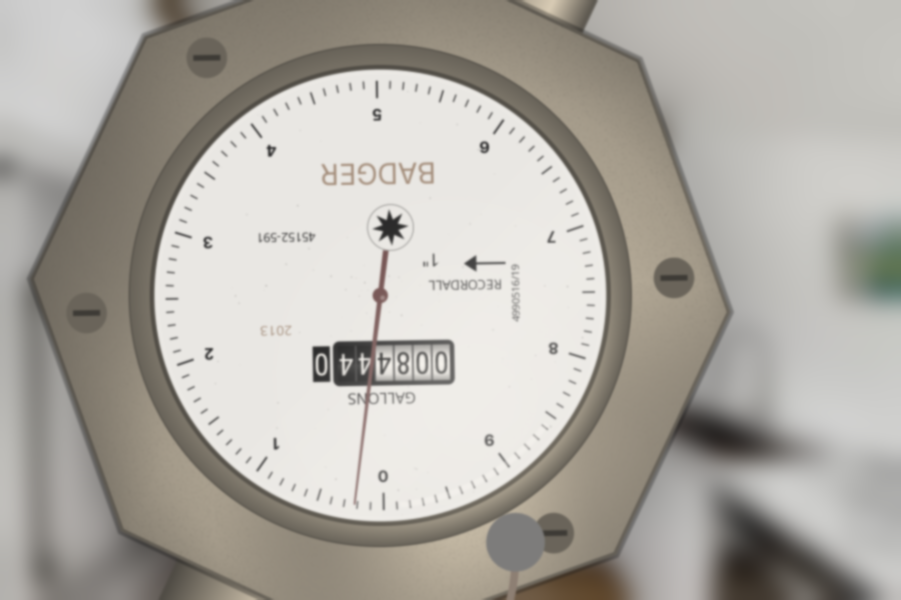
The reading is 84440.2; gal
